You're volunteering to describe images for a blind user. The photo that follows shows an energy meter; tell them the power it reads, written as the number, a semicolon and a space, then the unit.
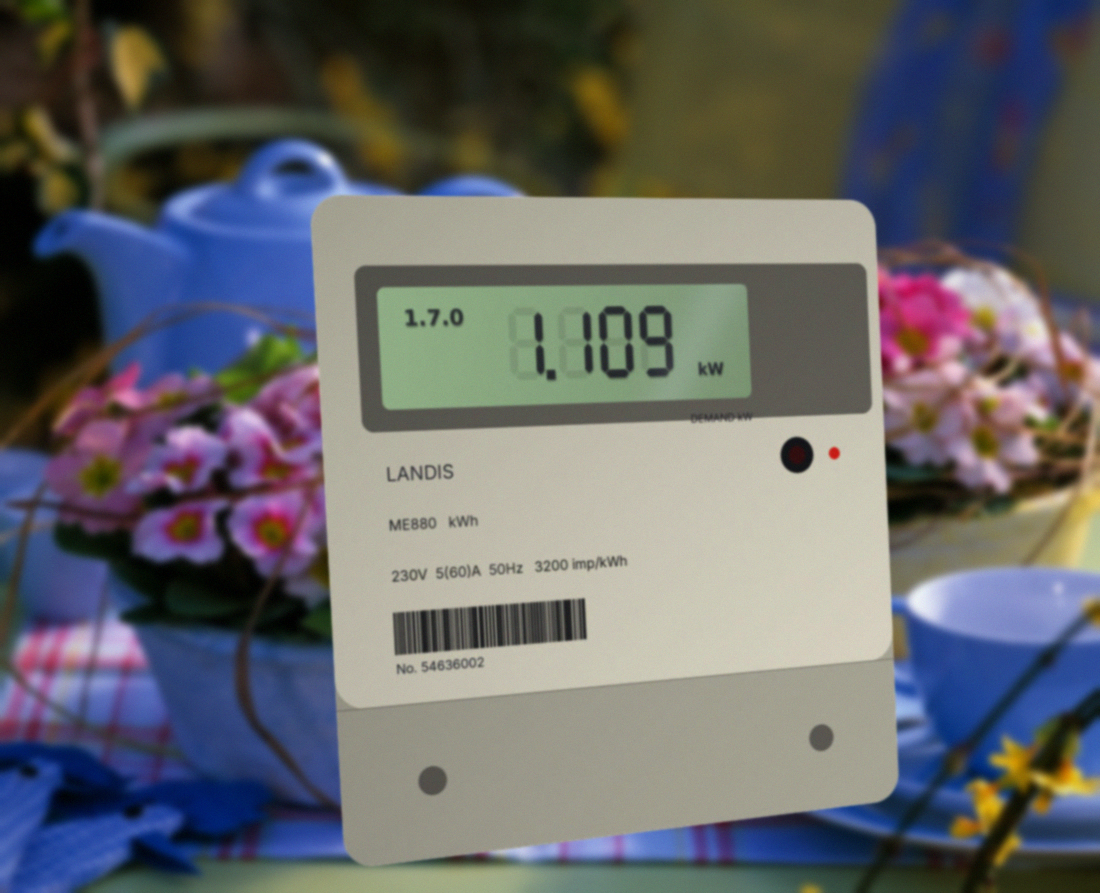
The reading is 1.109; kW
